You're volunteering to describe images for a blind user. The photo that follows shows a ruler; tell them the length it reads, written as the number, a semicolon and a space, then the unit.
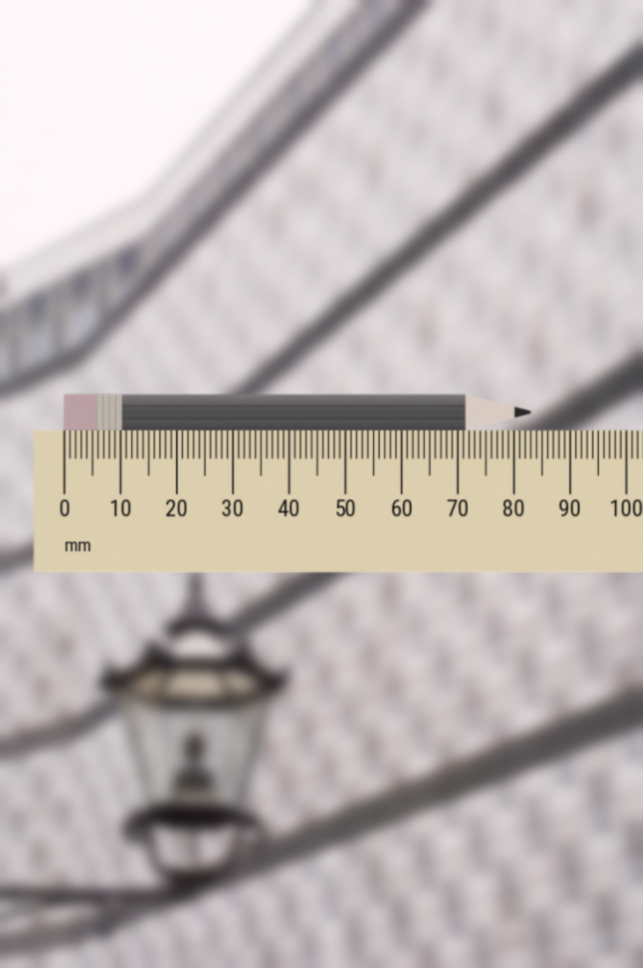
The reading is 83; mm
